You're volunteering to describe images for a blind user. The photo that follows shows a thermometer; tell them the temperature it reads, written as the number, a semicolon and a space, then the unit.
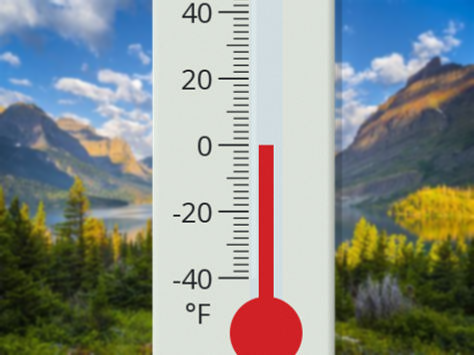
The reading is 0; °F
